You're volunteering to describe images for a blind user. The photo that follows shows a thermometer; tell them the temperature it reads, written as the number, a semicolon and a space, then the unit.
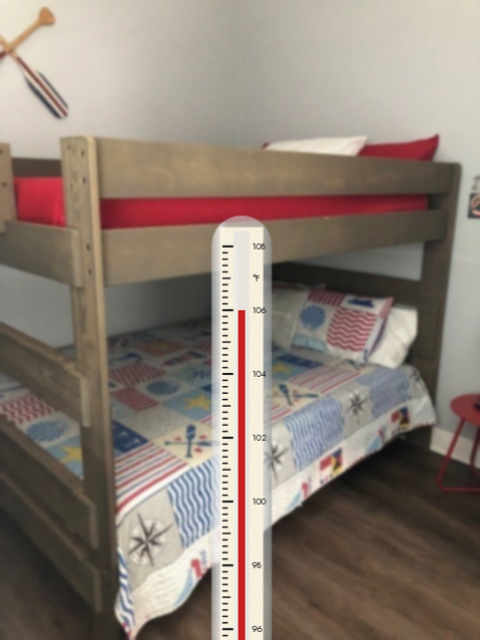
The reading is 106; °F
